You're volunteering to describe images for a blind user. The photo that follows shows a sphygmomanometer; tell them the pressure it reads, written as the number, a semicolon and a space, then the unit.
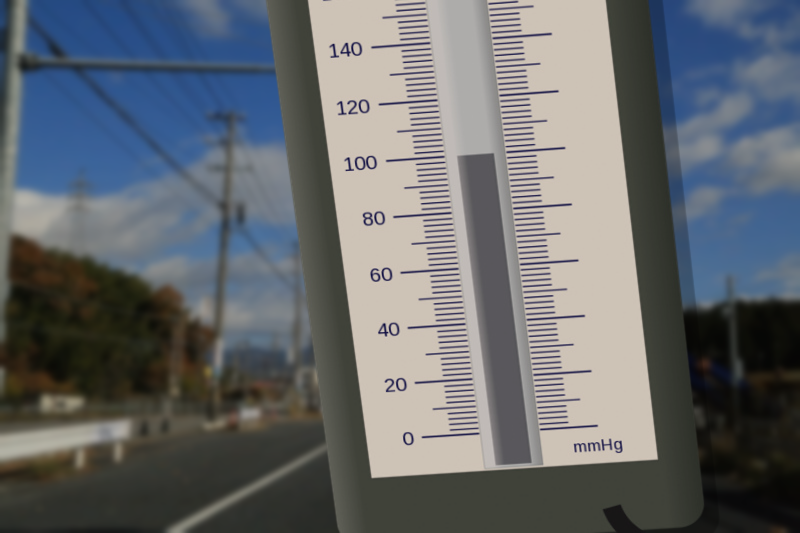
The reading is 100; mmHg
